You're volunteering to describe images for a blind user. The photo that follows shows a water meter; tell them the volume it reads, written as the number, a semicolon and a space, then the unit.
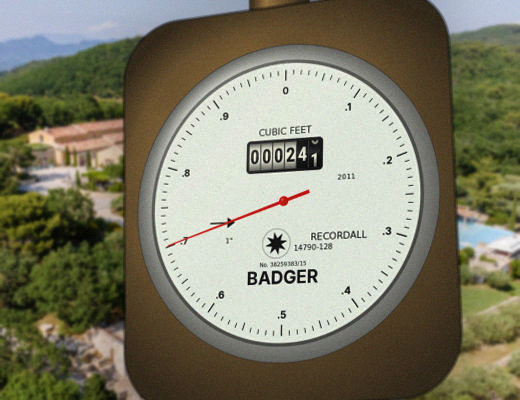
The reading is 240.70; ft³
